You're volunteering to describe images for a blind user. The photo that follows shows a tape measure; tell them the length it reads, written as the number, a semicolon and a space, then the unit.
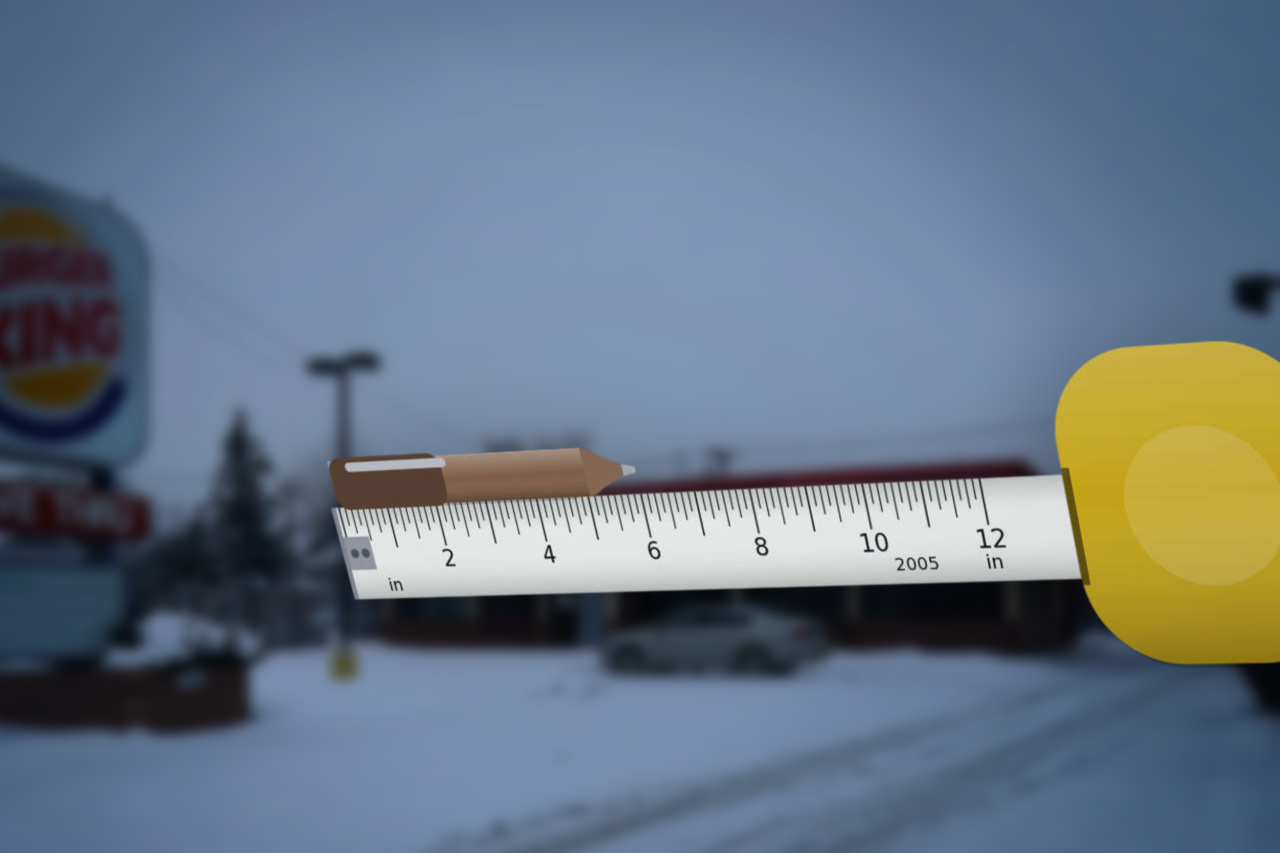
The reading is 6; in
